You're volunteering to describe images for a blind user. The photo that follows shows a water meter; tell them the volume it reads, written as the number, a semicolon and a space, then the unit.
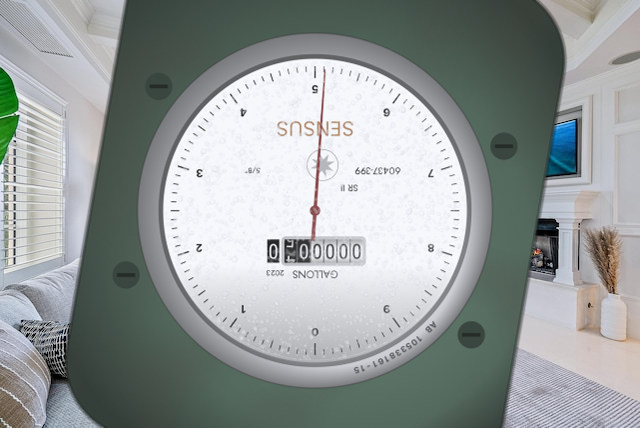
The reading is 45.1; gal
